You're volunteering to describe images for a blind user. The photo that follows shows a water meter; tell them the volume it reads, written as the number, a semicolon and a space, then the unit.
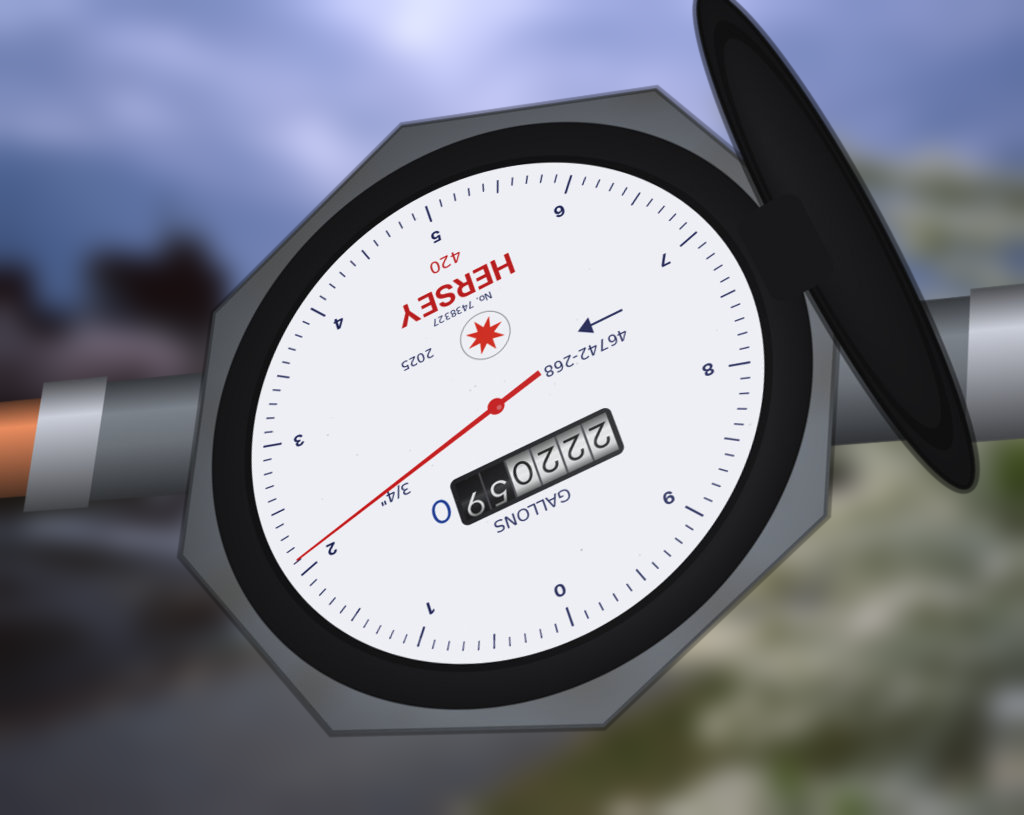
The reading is 2220592.1; gal
